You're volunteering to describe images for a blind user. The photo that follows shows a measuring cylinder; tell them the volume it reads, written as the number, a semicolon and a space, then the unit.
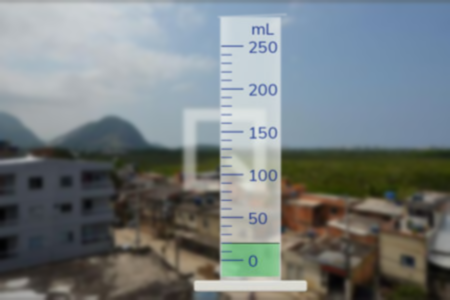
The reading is 20; mL
